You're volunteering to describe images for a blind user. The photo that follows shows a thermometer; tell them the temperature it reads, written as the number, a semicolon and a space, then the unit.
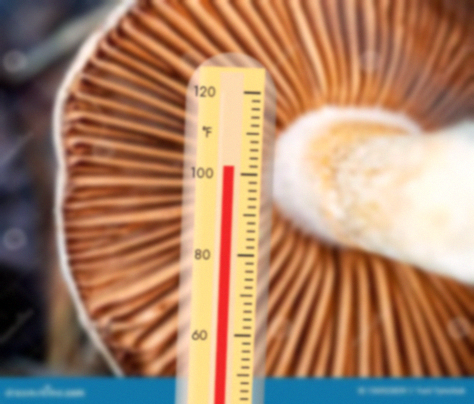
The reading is 102; °F
